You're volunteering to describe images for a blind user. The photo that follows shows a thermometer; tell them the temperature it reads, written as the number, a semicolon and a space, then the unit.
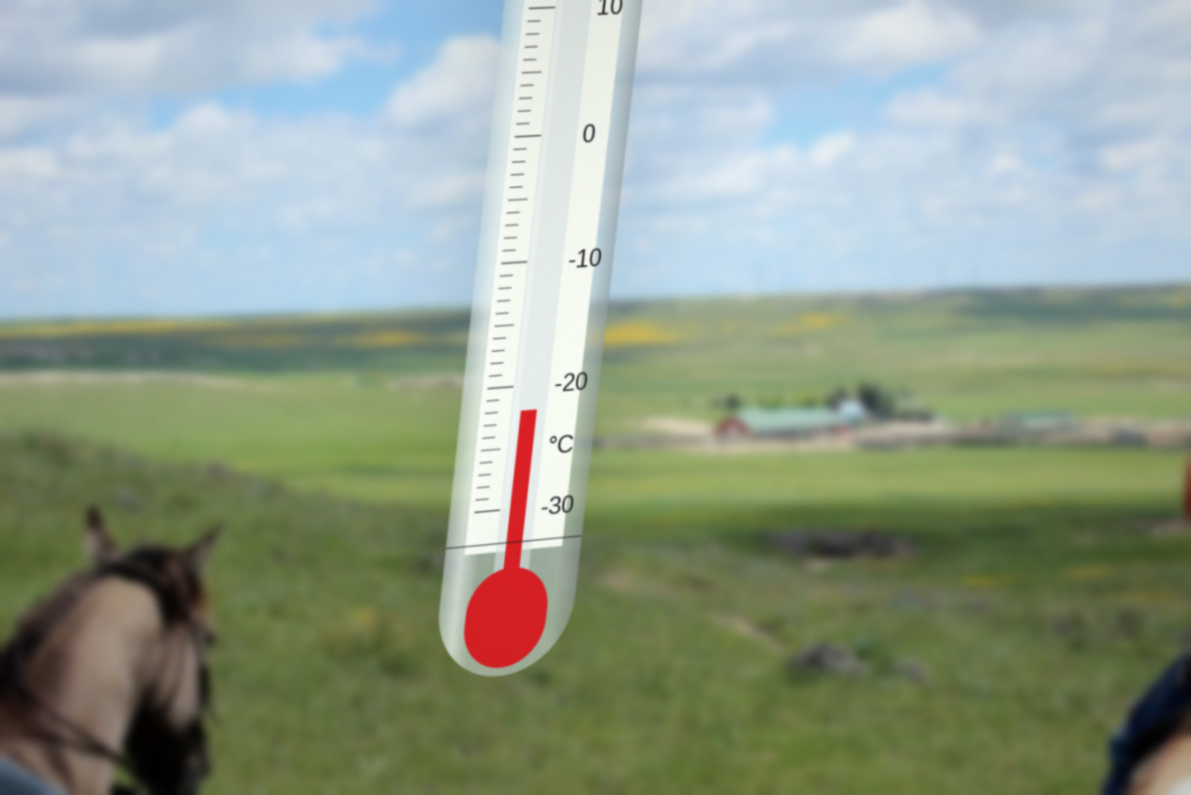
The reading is -22; °C
